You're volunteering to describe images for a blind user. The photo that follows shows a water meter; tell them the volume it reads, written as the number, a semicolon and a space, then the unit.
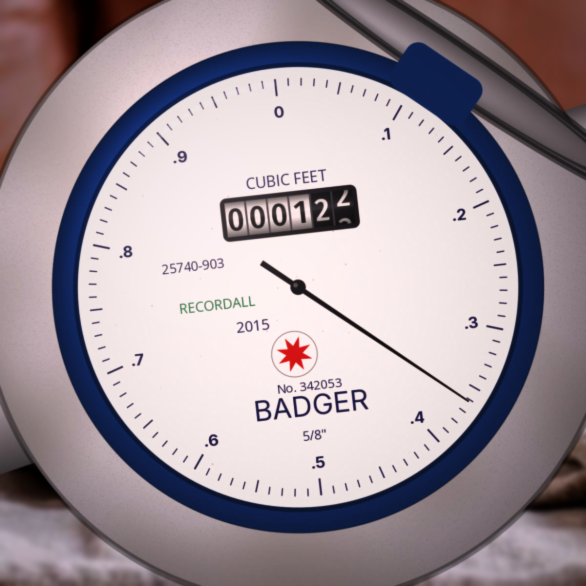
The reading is 122.36; ft³
